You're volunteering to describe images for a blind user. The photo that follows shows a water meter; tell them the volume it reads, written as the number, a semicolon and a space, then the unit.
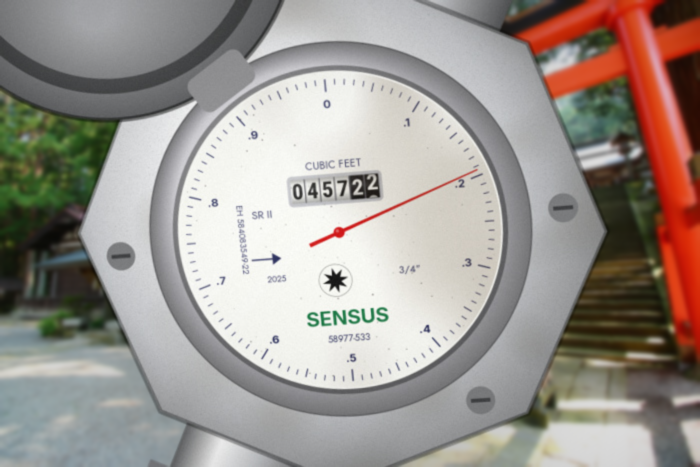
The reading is 45722.19; ft³
